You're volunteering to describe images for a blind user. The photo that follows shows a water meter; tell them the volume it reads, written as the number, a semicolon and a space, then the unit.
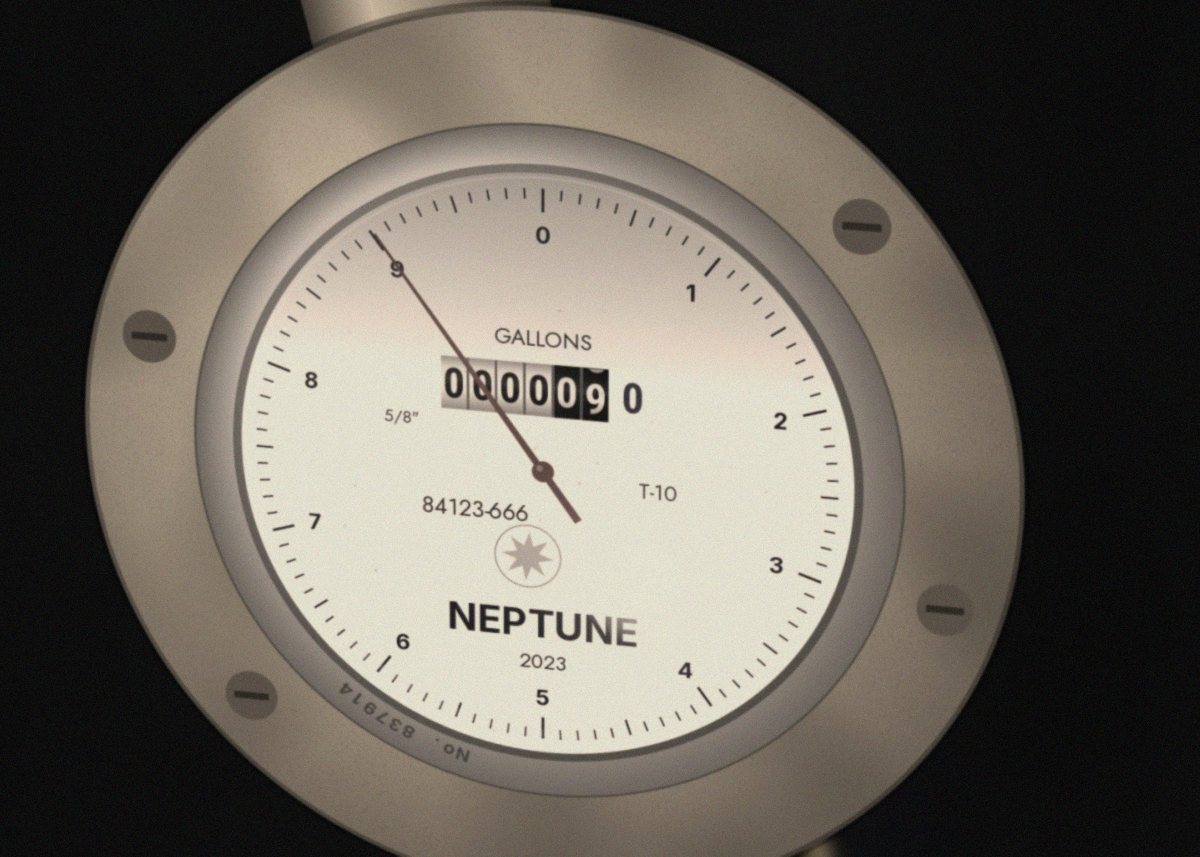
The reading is 89.0; gal
